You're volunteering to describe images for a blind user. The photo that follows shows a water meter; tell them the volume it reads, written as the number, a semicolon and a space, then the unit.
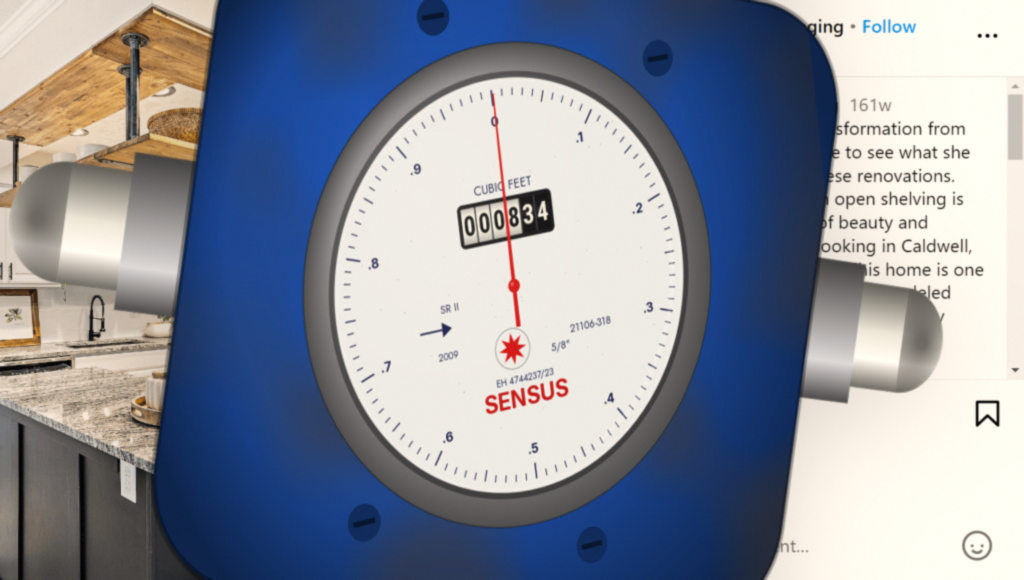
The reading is 834.00; ft³
